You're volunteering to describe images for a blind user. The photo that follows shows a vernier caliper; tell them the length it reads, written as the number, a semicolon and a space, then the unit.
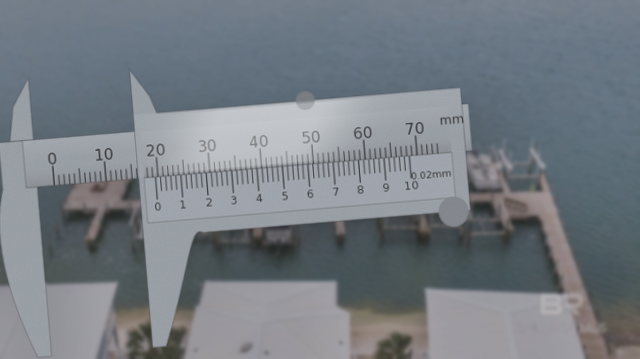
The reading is 19.5; mm
